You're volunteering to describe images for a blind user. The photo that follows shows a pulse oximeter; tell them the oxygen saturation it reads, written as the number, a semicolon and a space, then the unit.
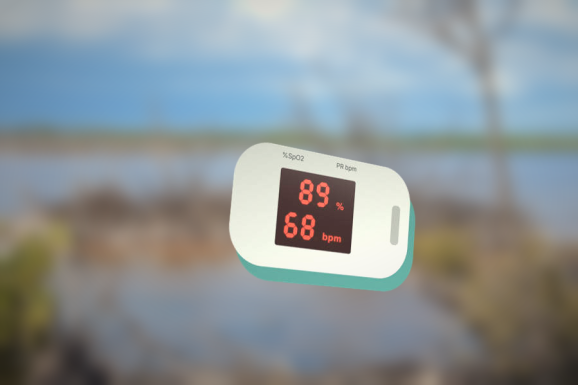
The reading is 89; %
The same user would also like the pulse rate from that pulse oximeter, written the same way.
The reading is 68; bpm
